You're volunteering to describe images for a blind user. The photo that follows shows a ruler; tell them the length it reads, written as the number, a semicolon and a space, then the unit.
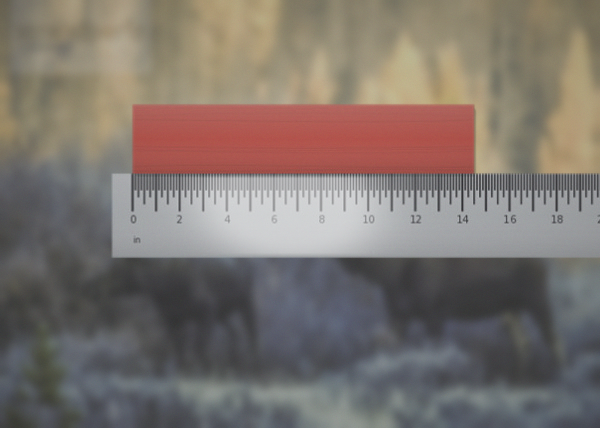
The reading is 14.5; in
